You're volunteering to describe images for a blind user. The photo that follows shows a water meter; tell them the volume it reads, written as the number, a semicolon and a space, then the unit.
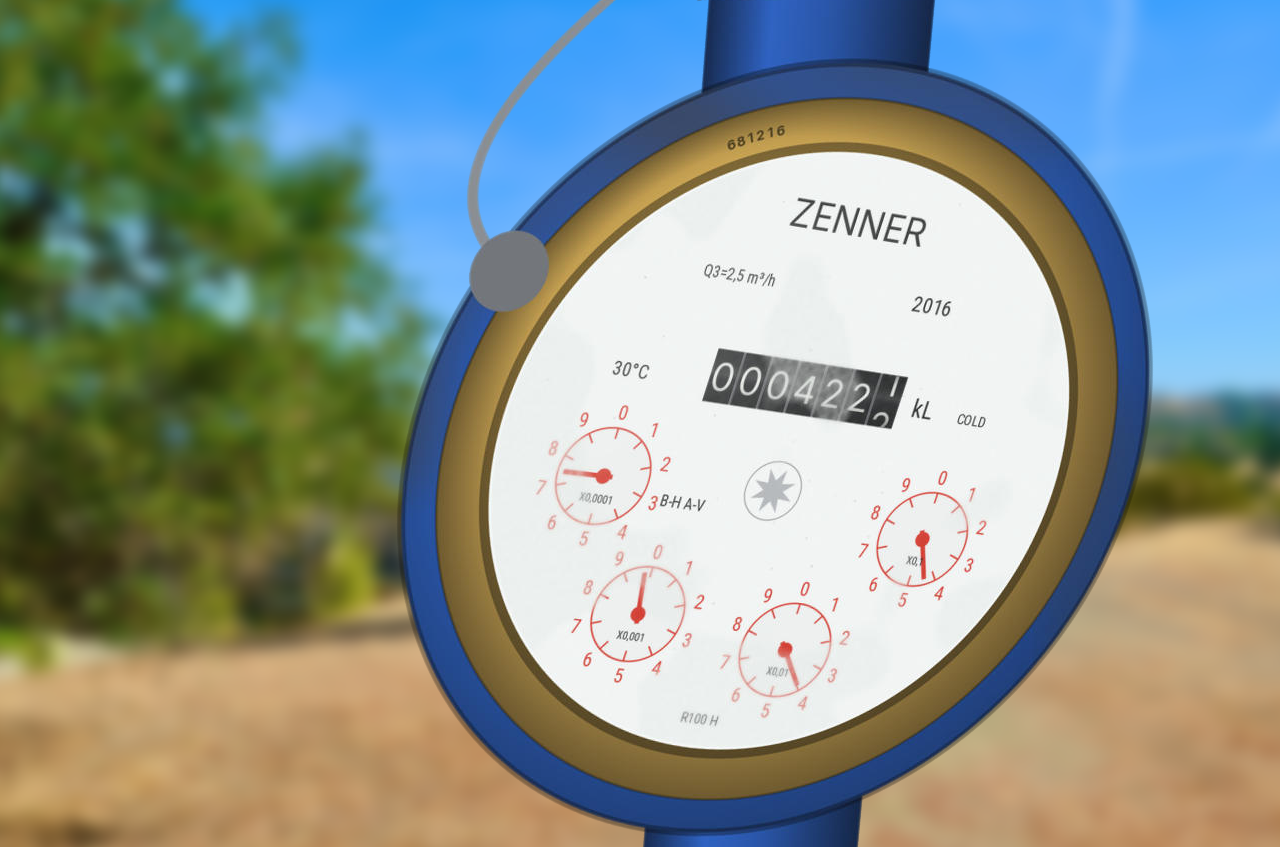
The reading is 4221.4397; kL
